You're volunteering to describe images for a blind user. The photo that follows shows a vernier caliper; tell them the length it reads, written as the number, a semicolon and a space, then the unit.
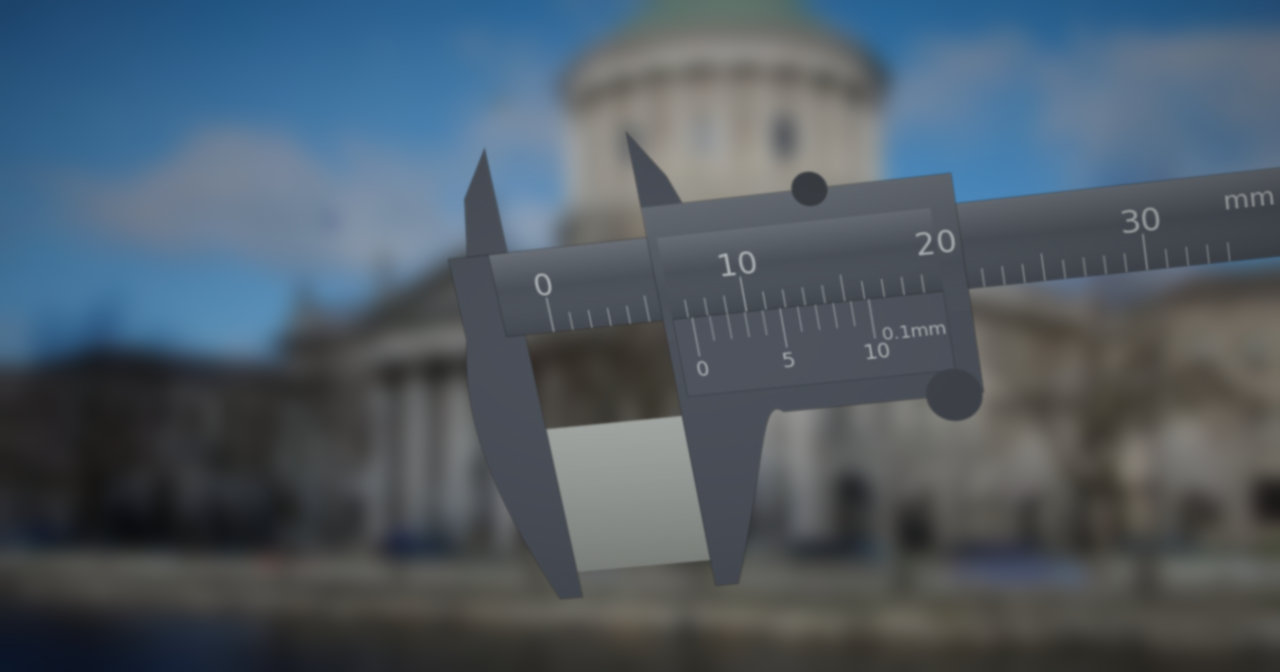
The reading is 7.2; mm
